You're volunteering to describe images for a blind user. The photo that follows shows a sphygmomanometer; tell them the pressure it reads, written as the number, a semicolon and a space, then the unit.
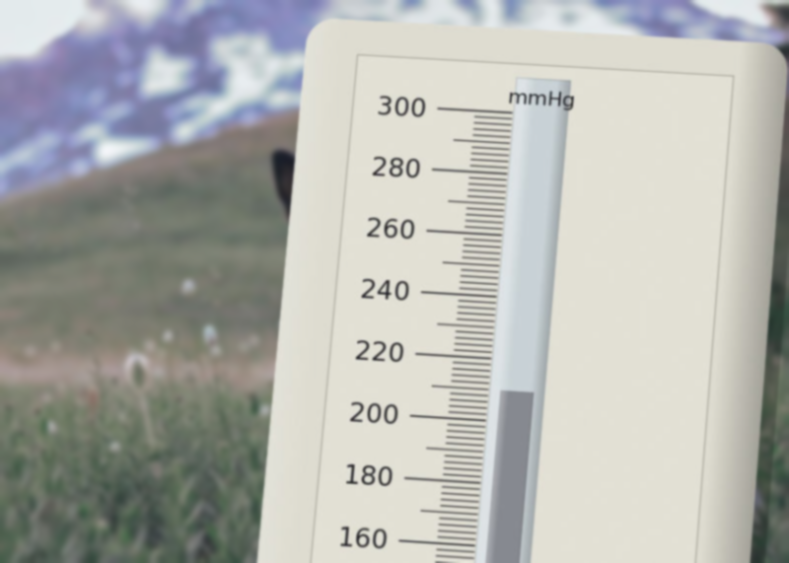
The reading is 210; mmHg
